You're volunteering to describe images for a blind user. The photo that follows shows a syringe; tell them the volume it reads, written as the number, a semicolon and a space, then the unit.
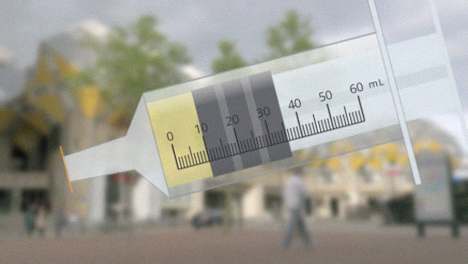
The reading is 10; mL
